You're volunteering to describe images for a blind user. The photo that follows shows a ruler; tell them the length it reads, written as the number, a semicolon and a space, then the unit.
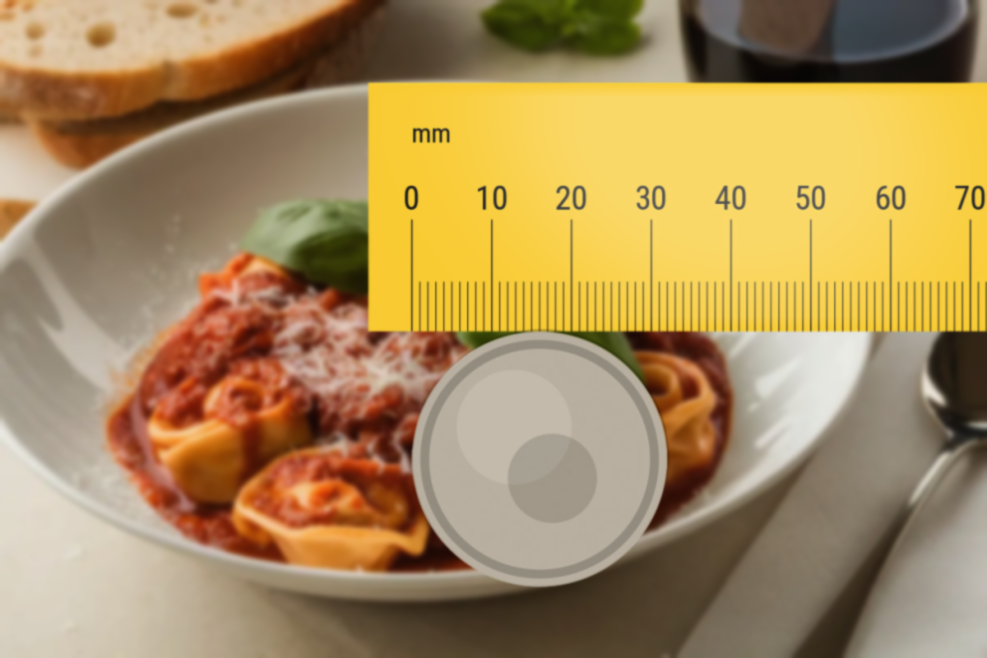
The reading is 32; mm
